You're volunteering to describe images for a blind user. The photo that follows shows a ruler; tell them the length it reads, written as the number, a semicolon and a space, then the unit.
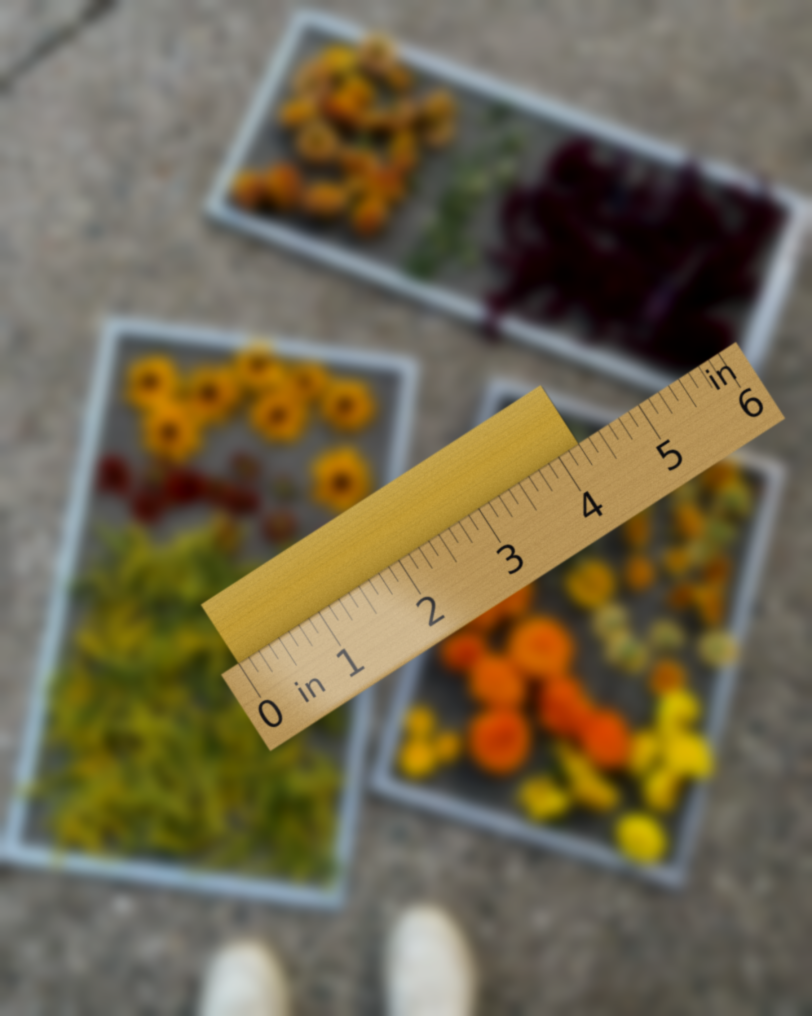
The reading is 4.25; in
